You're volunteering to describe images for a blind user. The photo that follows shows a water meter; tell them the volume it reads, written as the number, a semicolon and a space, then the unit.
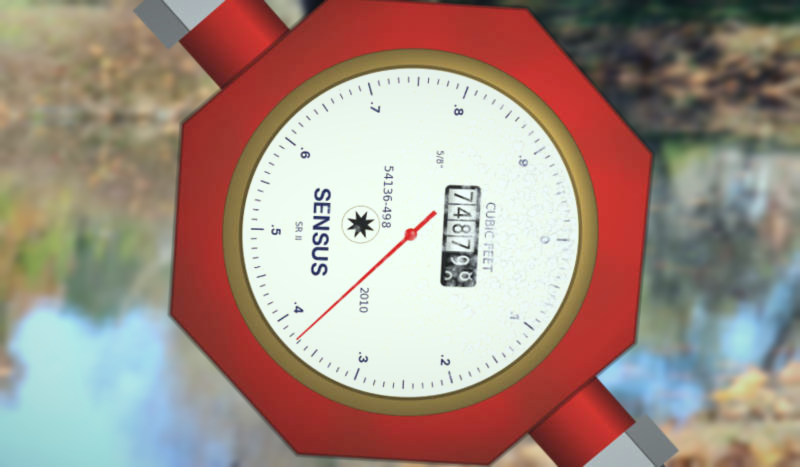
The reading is 748798.37; ft³
